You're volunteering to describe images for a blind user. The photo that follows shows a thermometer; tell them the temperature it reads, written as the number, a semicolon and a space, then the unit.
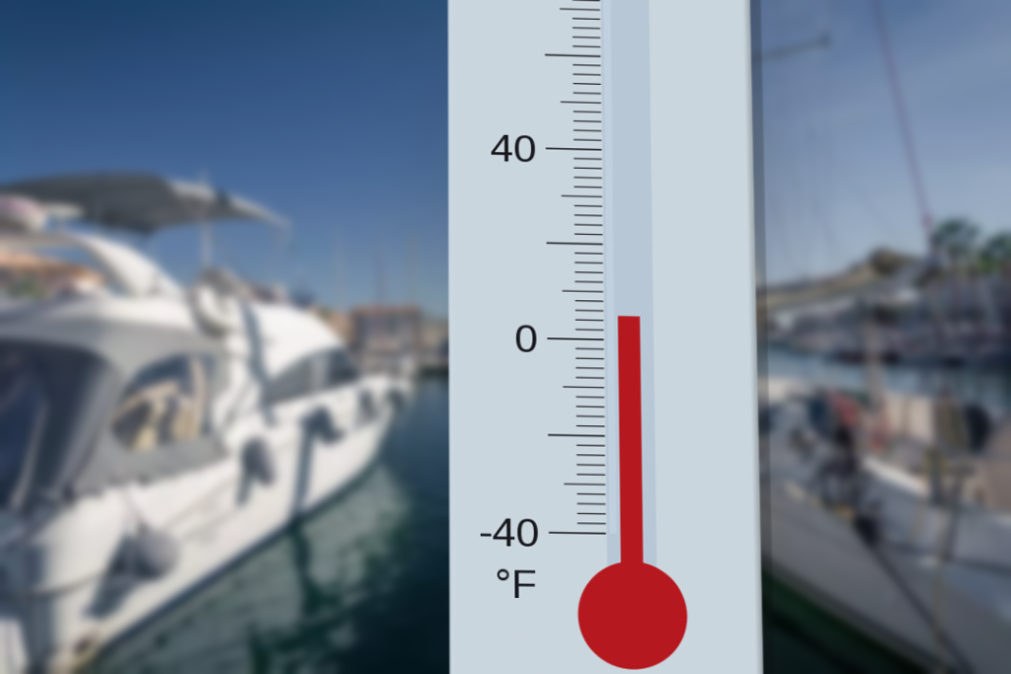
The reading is 5; °F
